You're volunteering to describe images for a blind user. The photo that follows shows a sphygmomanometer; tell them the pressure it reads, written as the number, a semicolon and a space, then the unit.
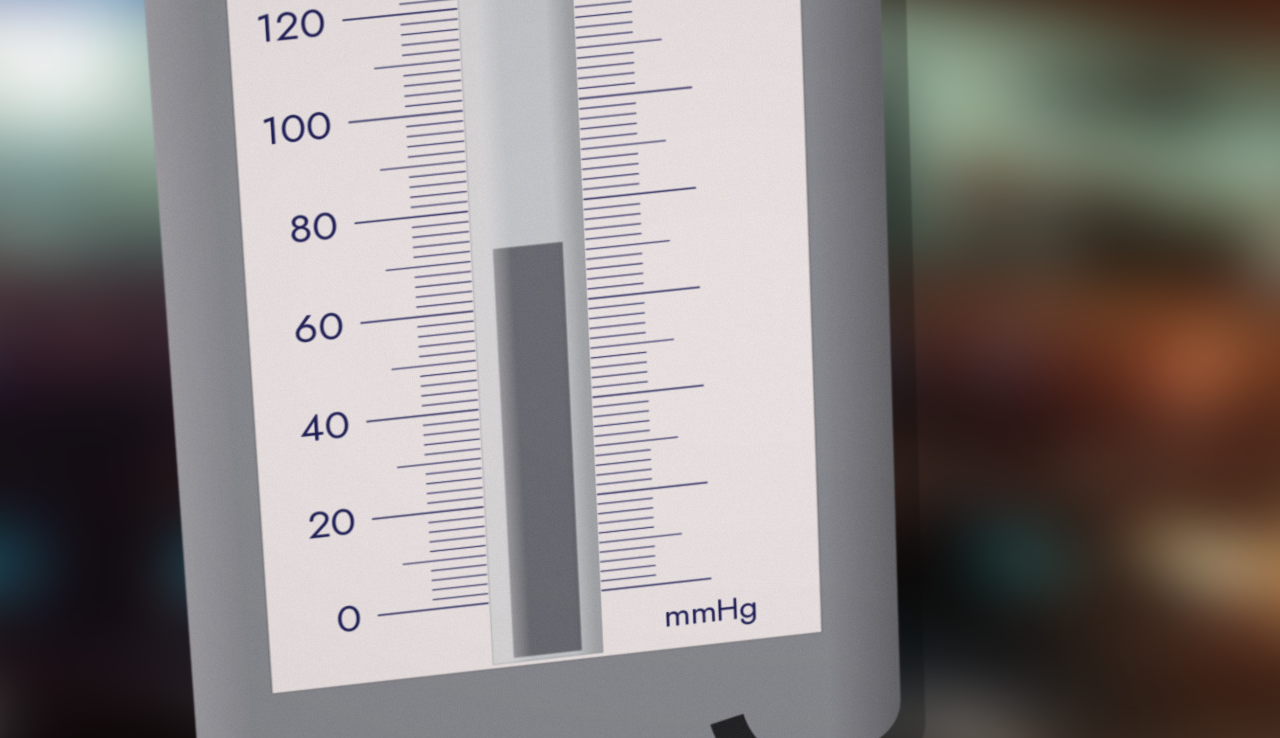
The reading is 72; mmHg
